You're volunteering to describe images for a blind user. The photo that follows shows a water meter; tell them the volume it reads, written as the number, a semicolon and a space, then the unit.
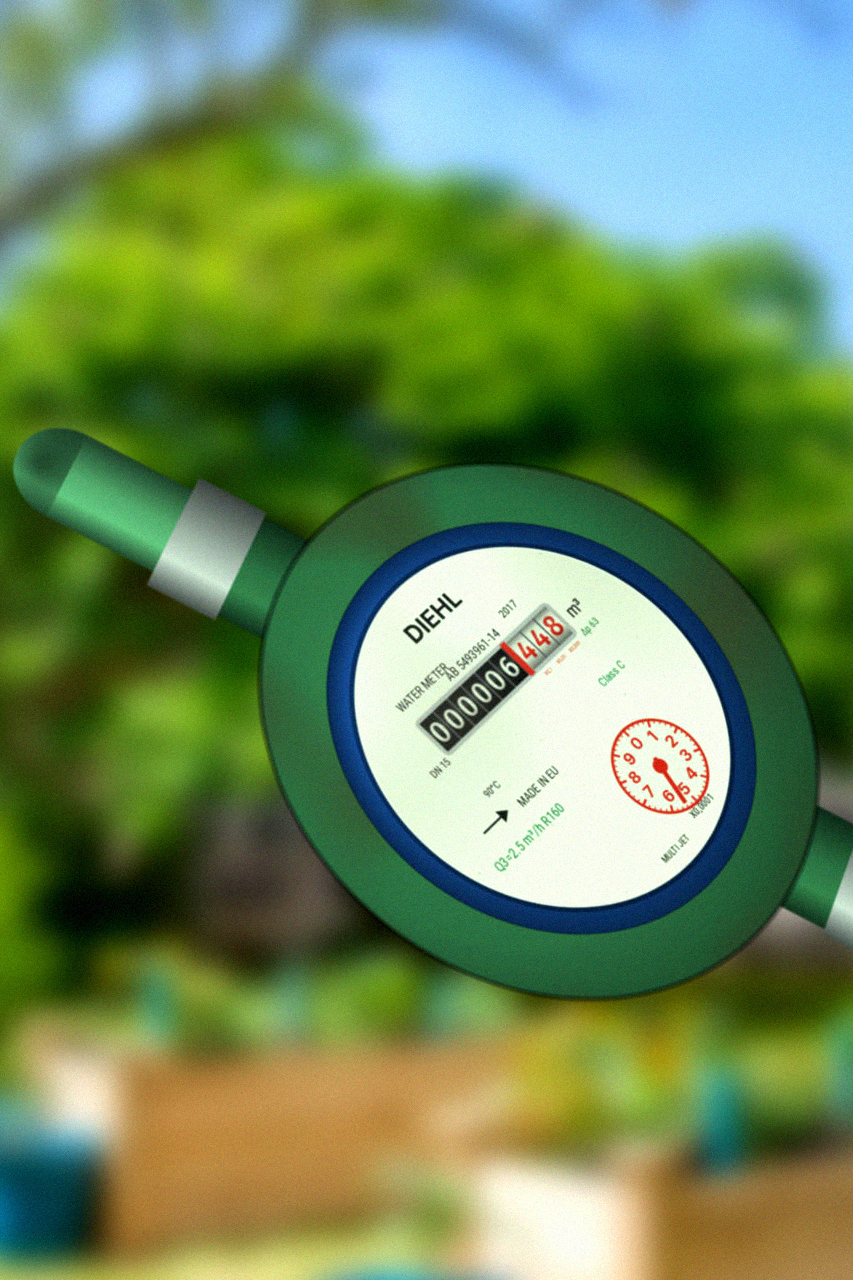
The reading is 6.4485; m³
